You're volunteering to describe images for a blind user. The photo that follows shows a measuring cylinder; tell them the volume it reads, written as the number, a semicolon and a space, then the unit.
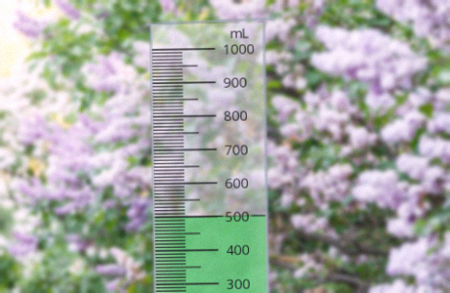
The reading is 500; mL
